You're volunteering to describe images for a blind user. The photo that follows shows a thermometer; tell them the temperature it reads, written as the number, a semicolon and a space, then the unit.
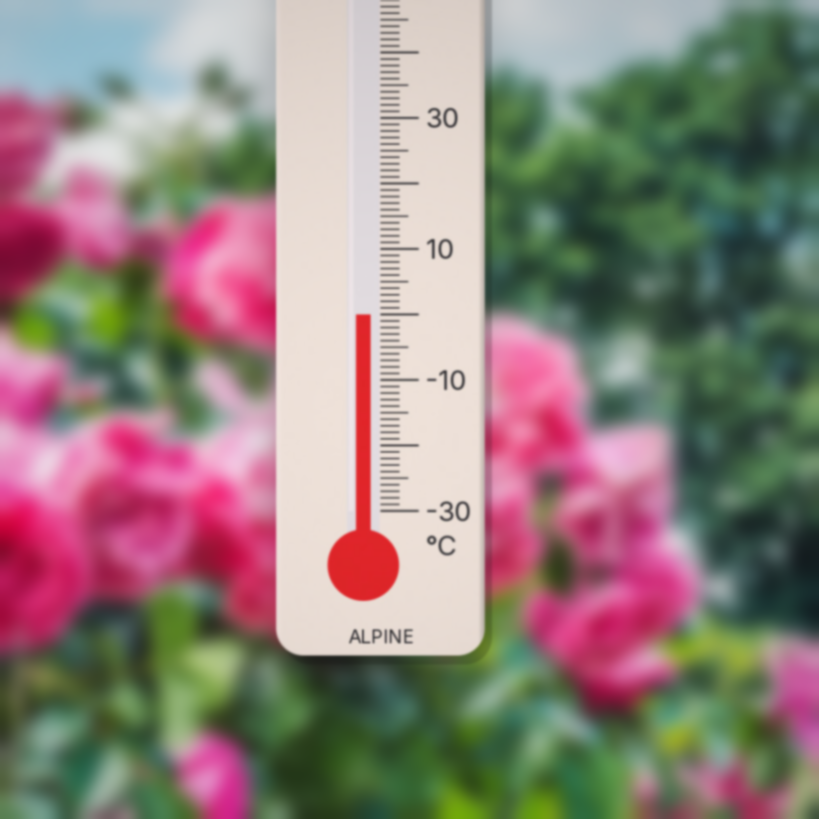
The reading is 0; °C
